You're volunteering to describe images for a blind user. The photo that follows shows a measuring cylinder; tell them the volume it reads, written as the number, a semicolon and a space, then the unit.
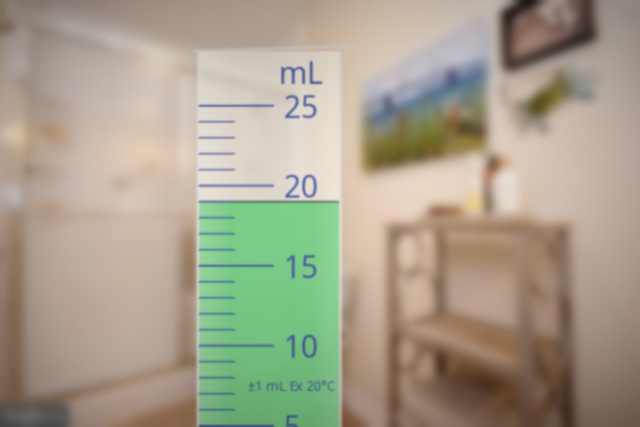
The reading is 19; mL
